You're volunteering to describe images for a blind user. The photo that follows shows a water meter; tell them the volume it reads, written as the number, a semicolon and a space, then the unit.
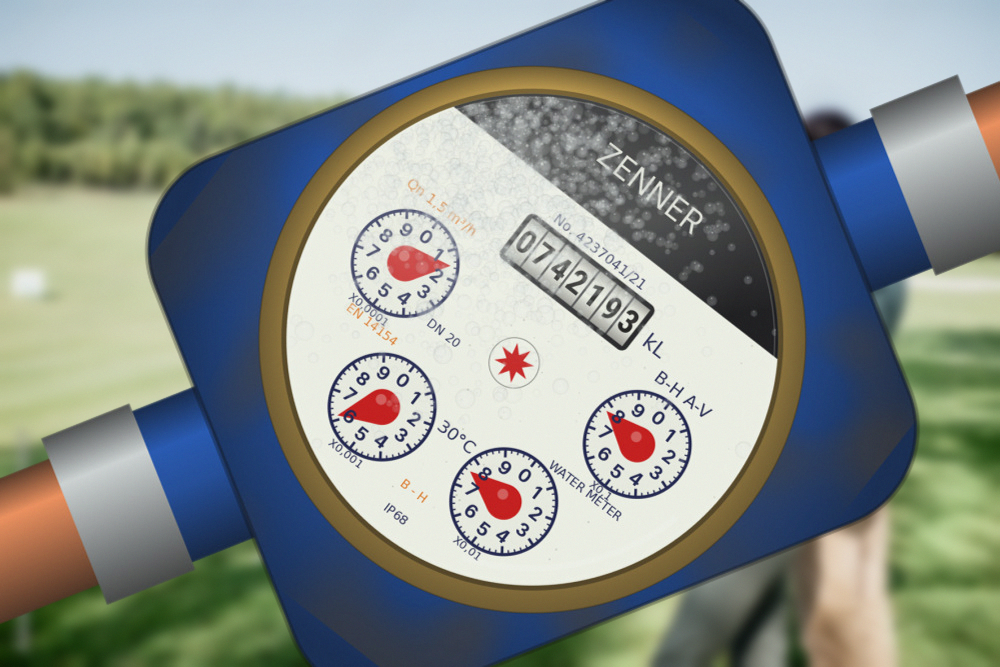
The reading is 742193.7761; kL
